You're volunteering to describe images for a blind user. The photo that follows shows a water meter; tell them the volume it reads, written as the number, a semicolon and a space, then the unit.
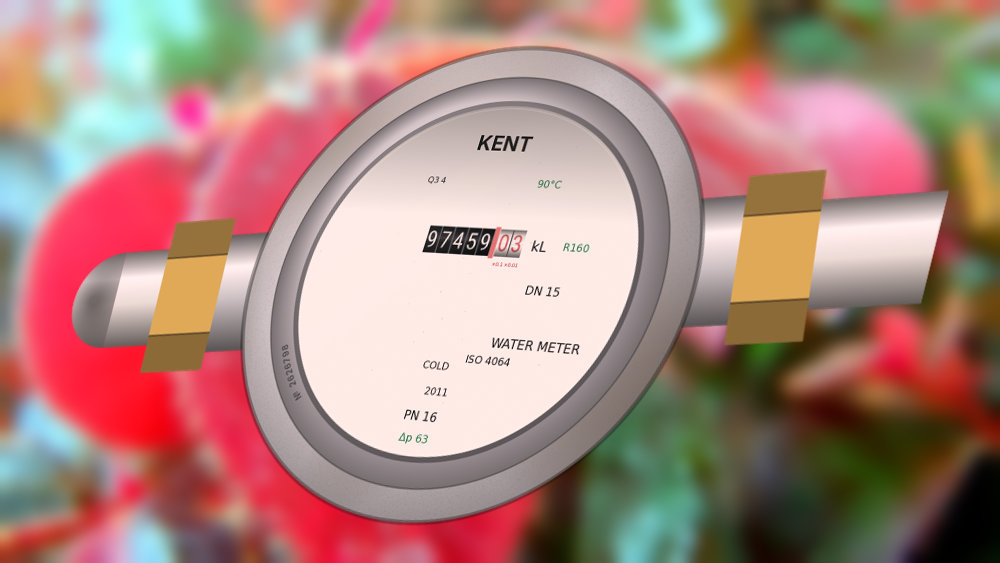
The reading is 97459.03; kL
